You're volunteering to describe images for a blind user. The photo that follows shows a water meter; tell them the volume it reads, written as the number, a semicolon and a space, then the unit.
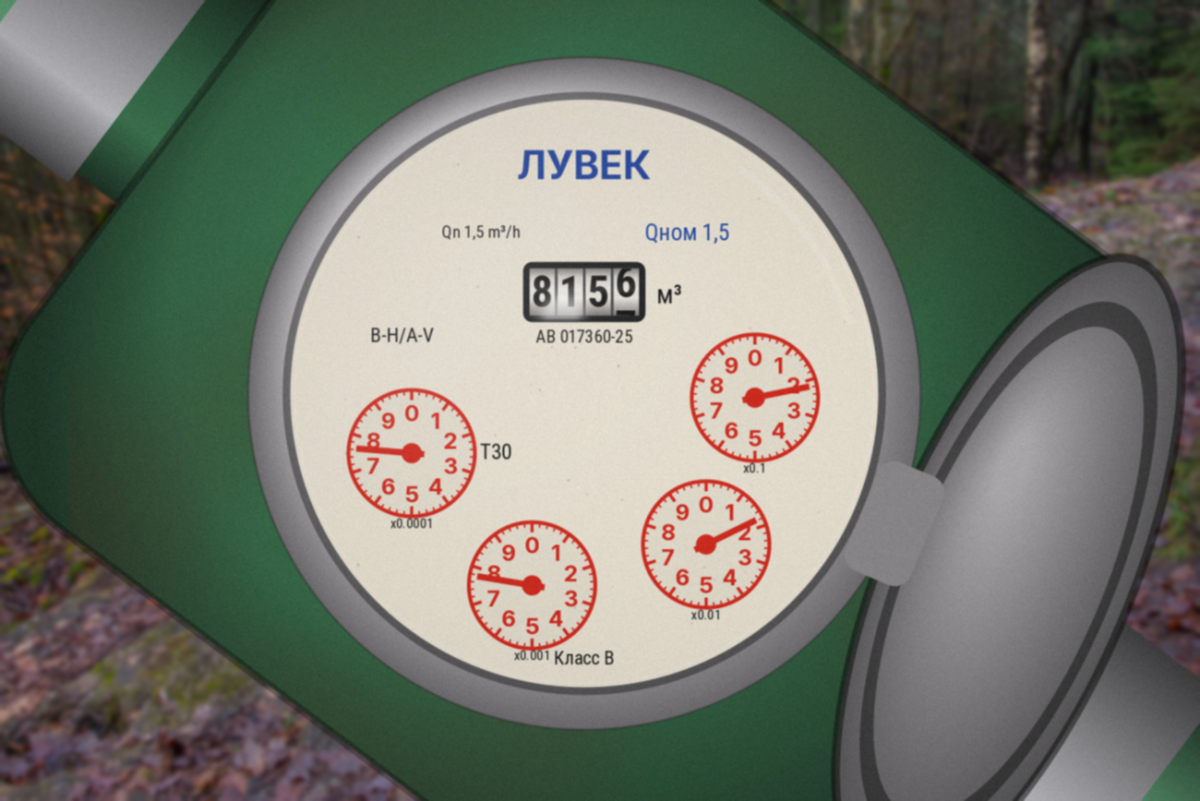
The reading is 8156.2177; m³
